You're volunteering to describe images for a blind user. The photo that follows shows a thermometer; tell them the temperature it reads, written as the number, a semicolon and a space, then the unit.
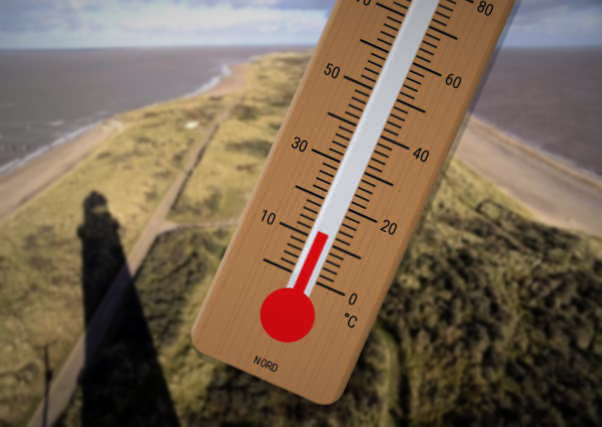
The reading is 12; °C
